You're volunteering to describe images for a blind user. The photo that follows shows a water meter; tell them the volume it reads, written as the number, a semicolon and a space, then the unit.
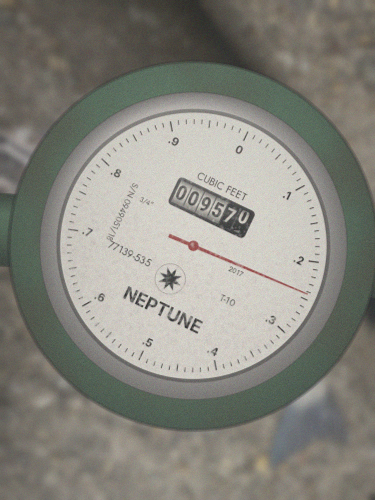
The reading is 9570.24; ft³
